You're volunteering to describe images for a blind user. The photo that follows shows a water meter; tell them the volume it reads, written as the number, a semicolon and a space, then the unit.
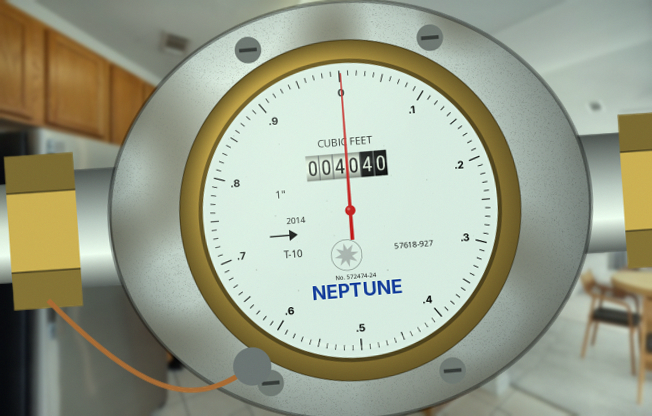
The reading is 4040.00; ft³
